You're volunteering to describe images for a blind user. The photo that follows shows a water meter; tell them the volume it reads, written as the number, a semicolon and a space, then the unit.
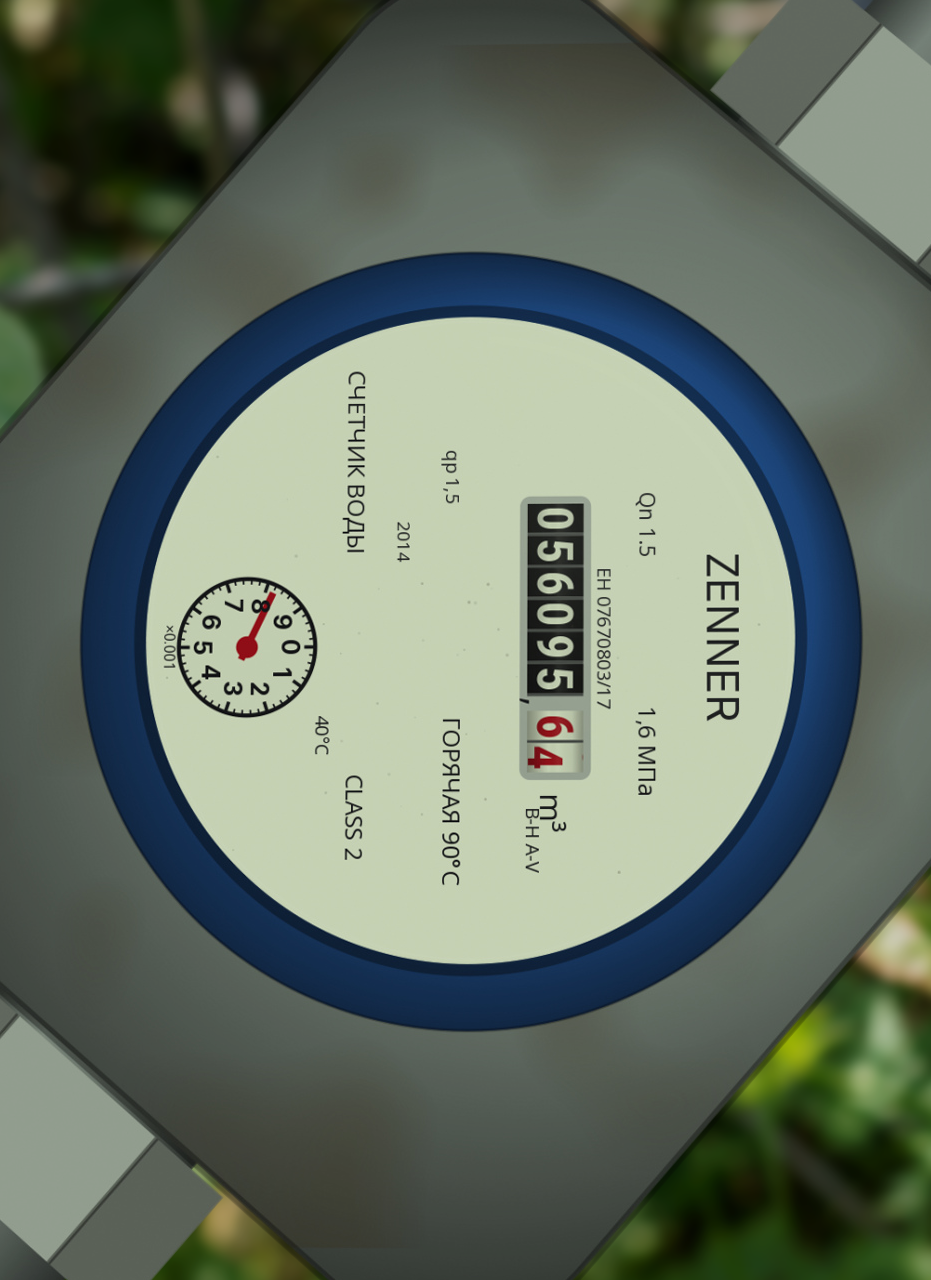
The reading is 56095.638; m³
